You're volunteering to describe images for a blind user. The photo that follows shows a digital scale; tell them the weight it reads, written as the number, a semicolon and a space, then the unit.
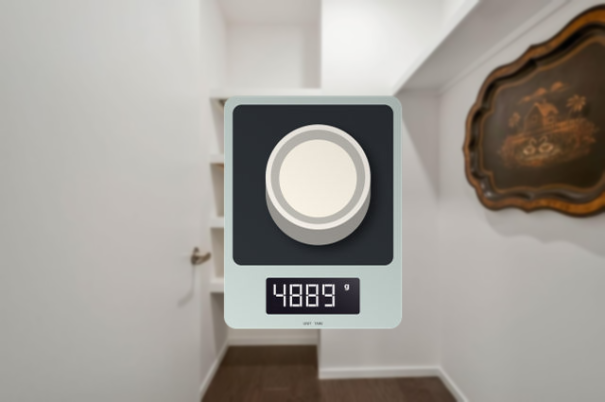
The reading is 4889; g
